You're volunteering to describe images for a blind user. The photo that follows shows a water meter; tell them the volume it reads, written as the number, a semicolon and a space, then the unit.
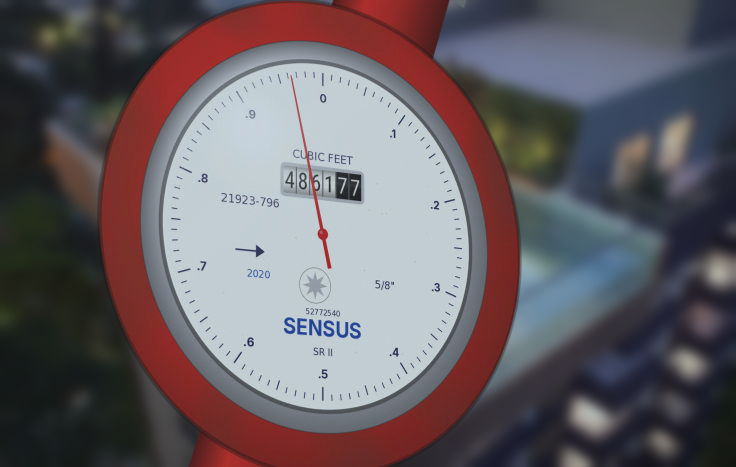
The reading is 486176.96; ft³
